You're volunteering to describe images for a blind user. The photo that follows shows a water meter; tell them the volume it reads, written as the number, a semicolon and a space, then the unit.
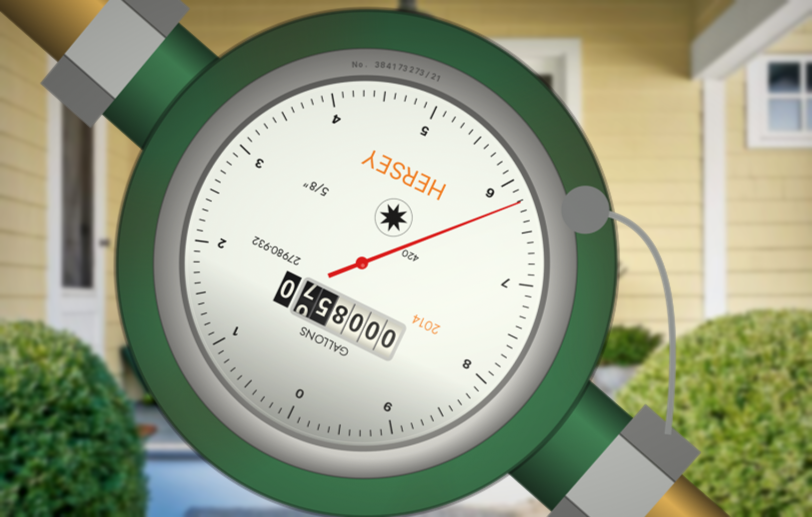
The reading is 8566.2; gal
